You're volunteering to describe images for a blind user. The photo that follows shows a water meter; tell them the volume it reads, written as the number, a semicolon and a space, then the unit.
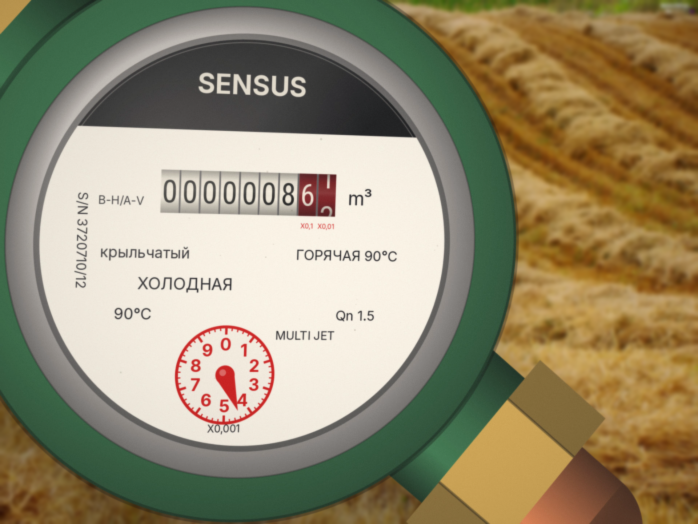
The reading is 8.614; m³
